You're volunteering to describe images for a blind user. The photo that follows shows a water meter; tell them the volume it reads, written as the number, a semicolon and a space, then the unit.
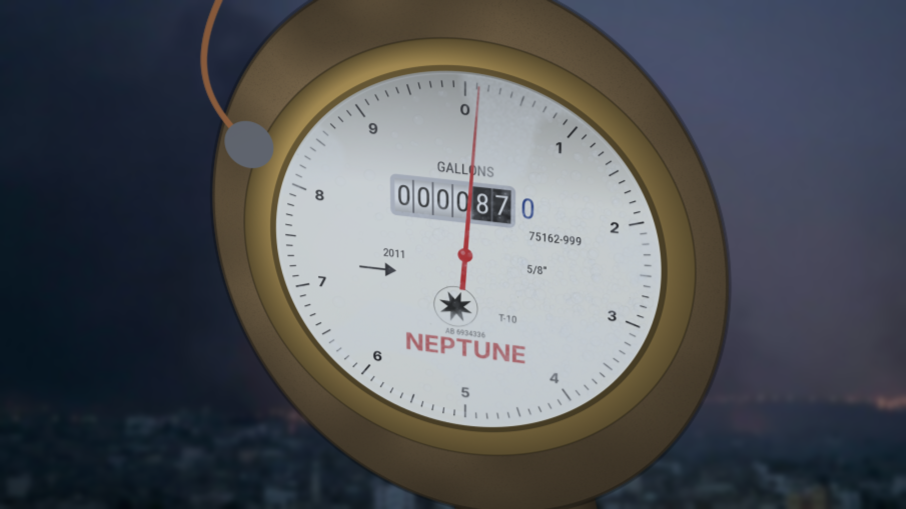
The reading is 870.1; gal
